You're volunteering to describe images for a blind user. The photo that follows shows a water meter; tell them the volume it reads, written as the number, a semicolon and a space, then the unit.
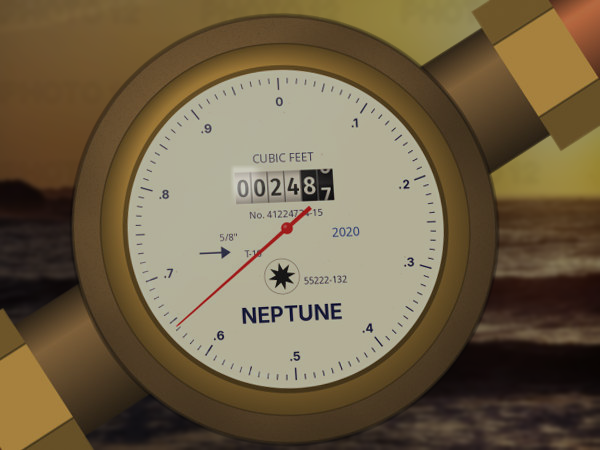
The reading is 2486.64; ft³
